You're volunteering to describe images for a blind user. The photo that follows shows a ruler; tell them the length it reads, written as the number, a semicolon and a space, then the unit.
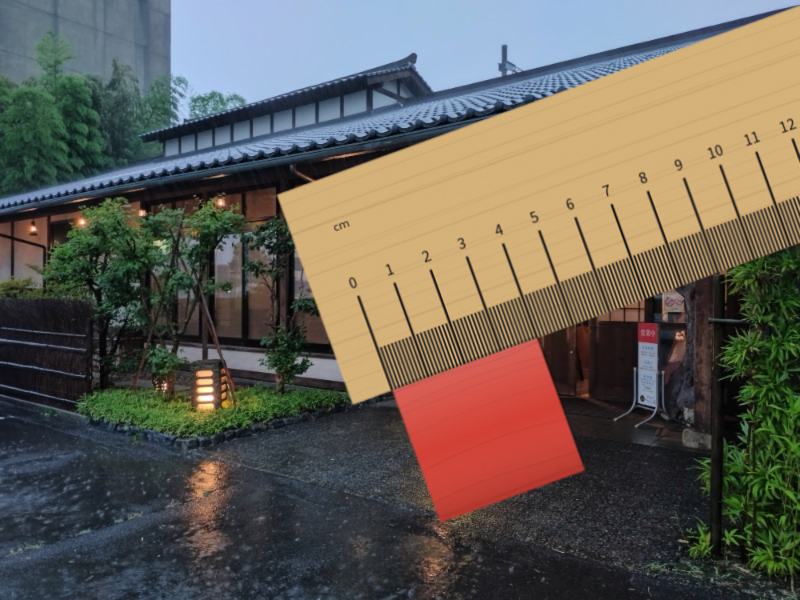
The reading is 4; cm
